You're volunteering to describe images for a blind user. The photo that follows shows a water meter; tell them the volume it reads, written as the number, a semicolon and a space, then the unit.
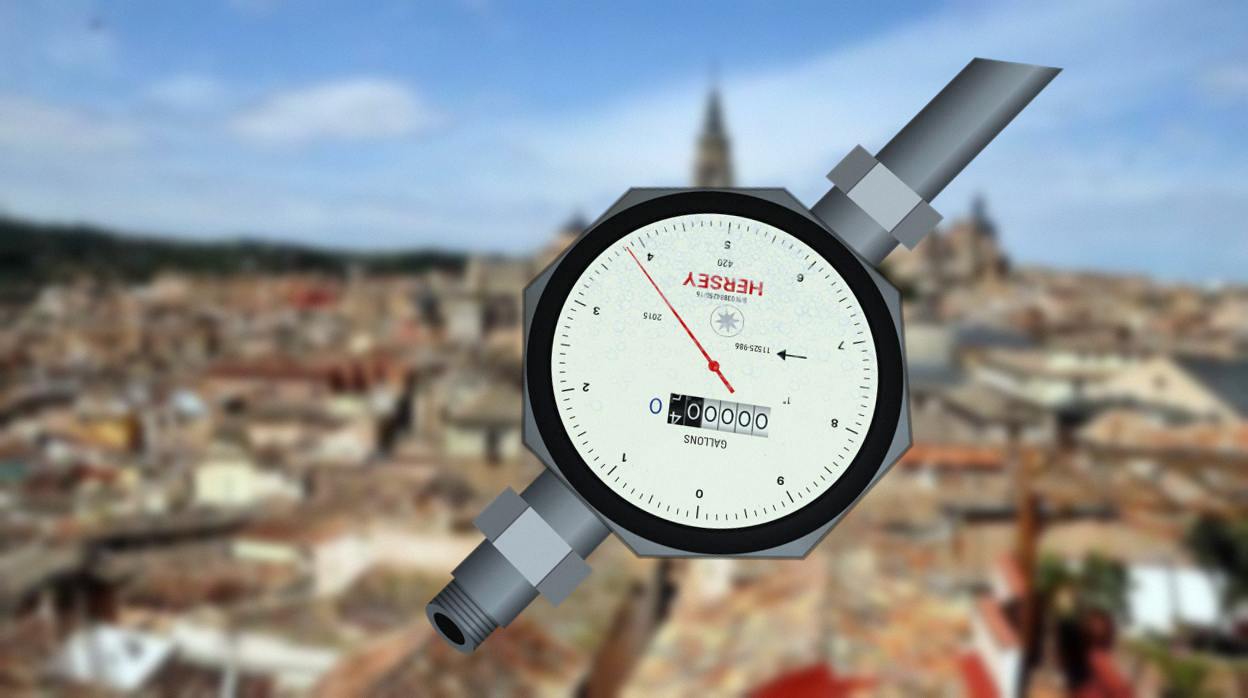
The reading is 43.8; gal
